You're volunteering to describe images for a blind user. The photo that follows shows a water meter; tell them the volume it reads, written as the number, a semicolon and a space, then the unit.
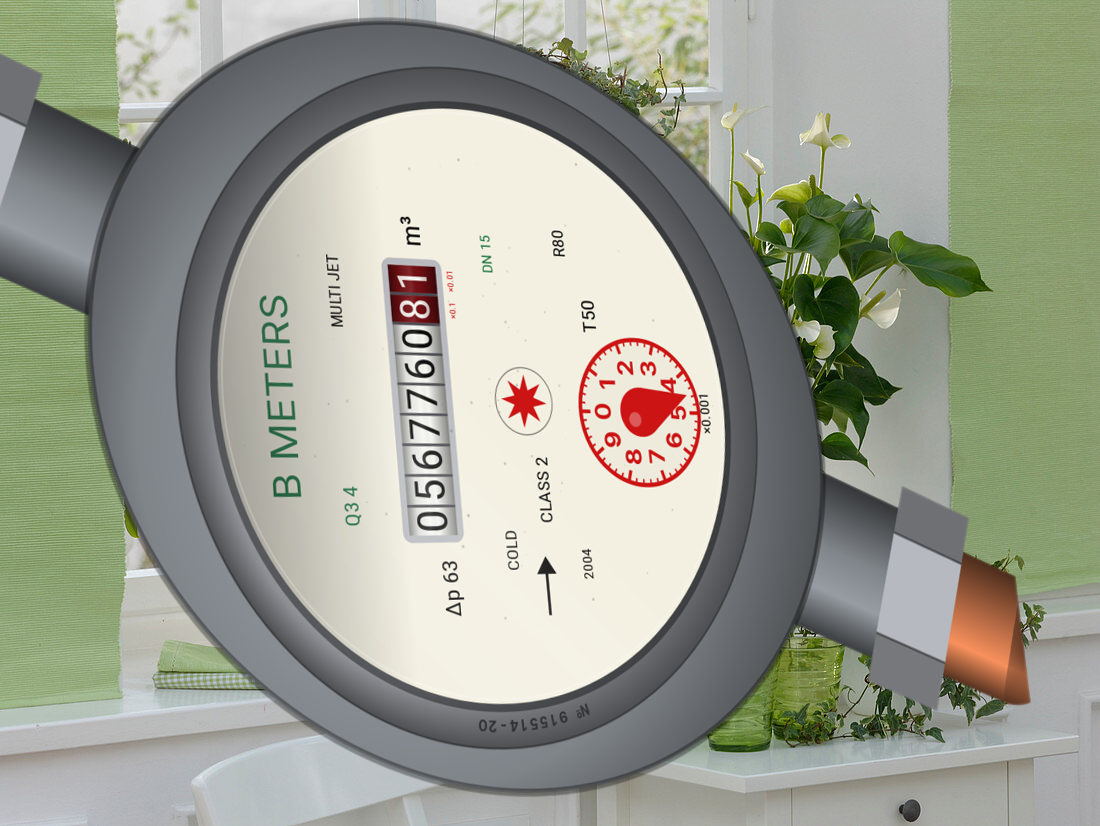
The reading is 567760.814; m³
